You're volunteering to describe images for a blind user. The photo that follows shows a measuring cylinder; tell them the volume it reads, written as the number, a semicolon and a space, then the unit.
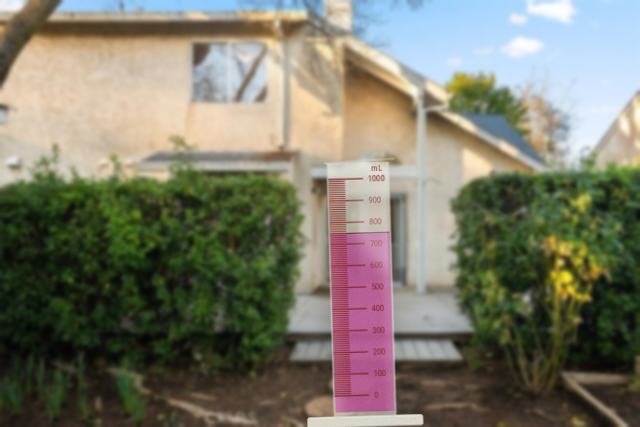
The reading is 750; mL
